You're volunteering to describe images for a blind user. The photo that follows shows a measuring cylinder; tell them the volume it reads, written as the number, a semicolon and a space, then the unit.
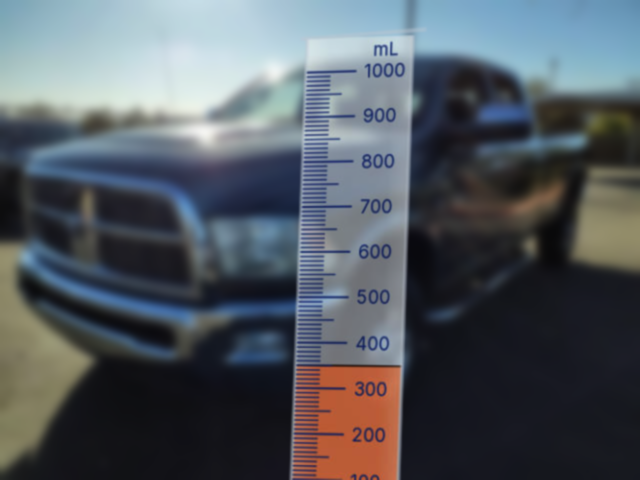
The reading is 350; mL
